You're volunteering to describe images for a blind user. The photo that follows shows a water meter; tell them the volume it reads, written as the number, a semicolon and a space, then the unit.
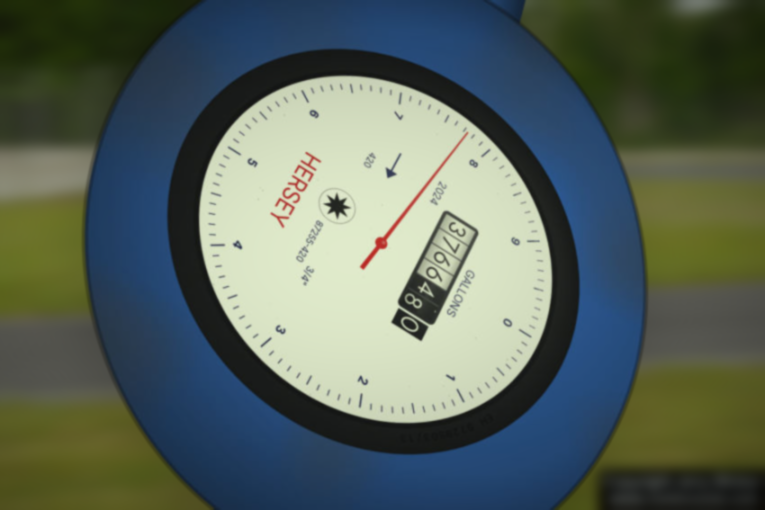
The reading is 3766477.7; gal
